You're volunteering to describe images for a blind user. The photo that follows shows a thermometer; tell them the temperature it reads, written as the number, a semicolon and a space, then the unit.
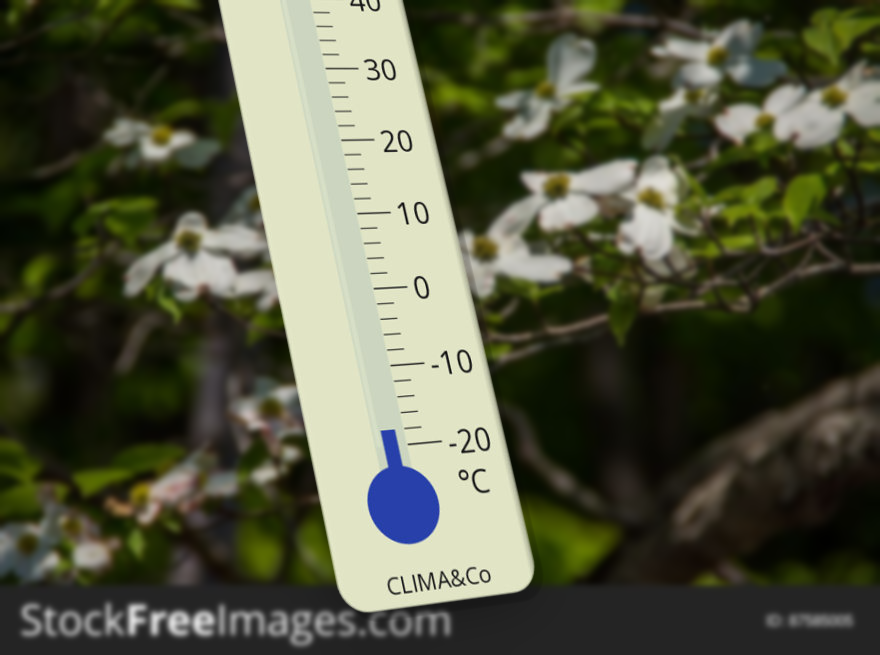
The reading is -18; °C
